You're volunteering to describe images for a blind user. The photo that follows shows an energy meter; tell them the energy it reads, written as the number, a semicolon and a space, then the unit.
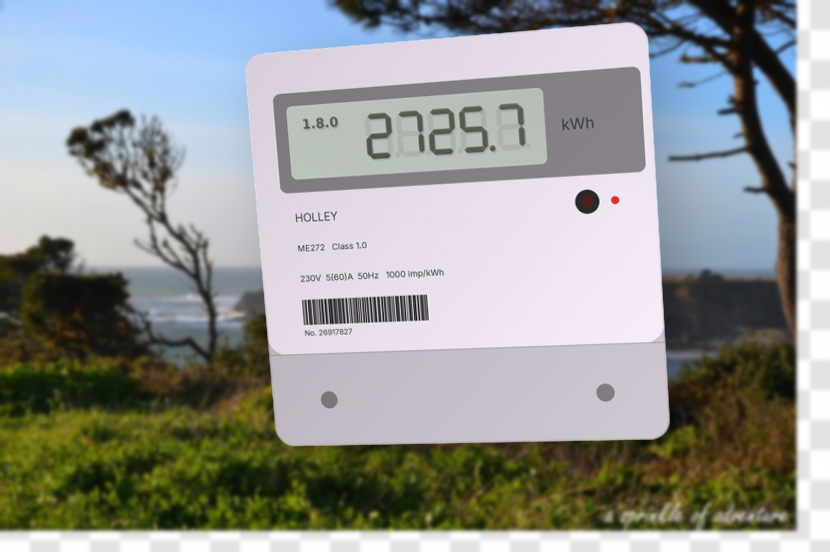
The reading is 2725.7; kWh
